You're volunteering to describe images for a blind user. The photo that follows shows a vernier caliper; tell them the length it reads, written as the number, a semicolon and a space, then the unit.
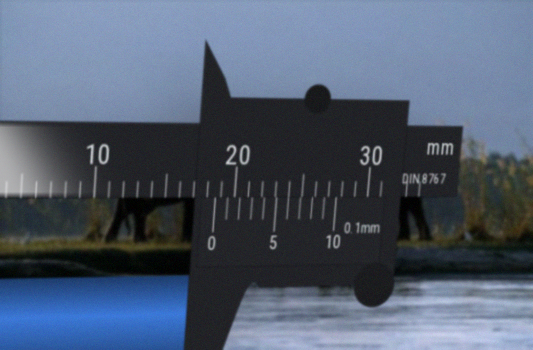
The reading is 18.6; mm
